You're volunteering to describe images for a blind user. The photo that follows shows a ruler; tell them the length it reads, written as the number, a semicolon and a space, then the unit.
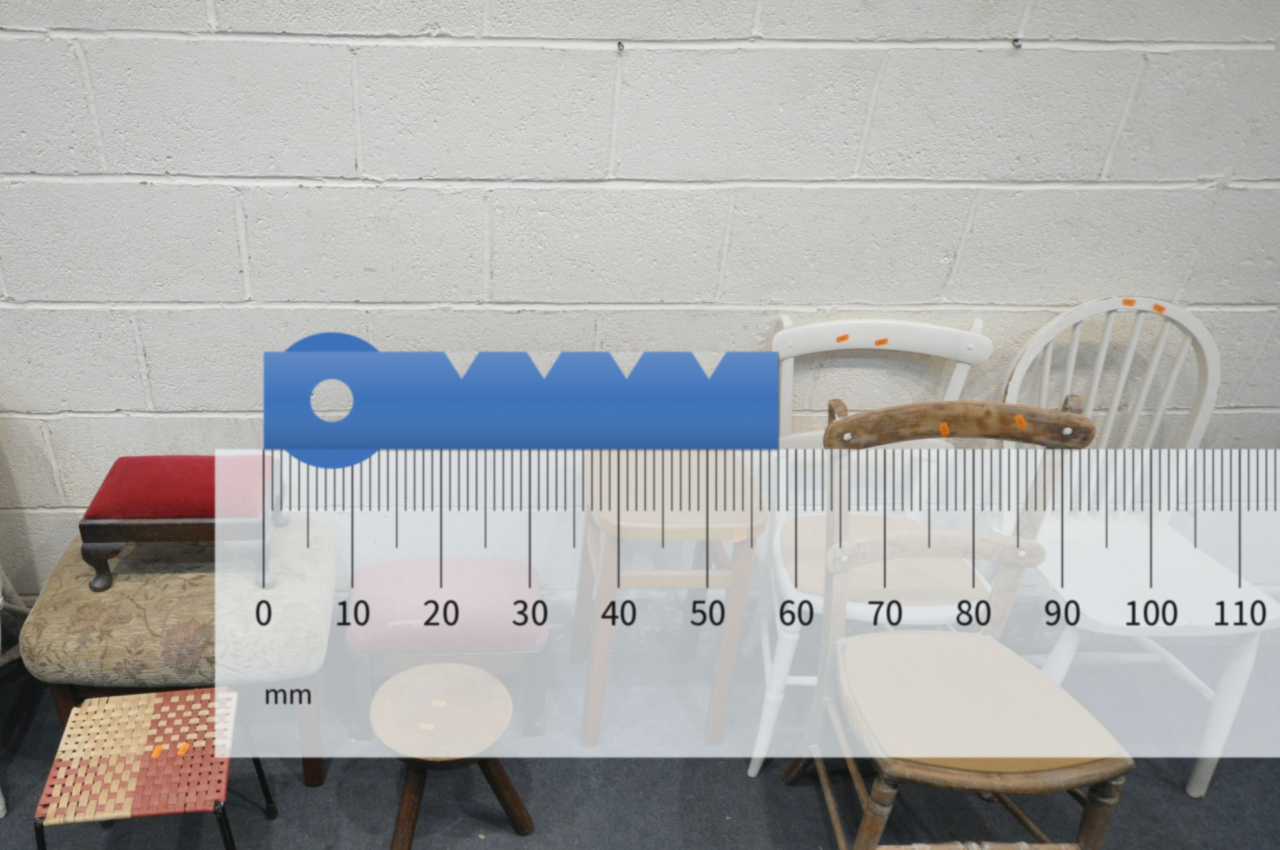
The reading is 58; mm
